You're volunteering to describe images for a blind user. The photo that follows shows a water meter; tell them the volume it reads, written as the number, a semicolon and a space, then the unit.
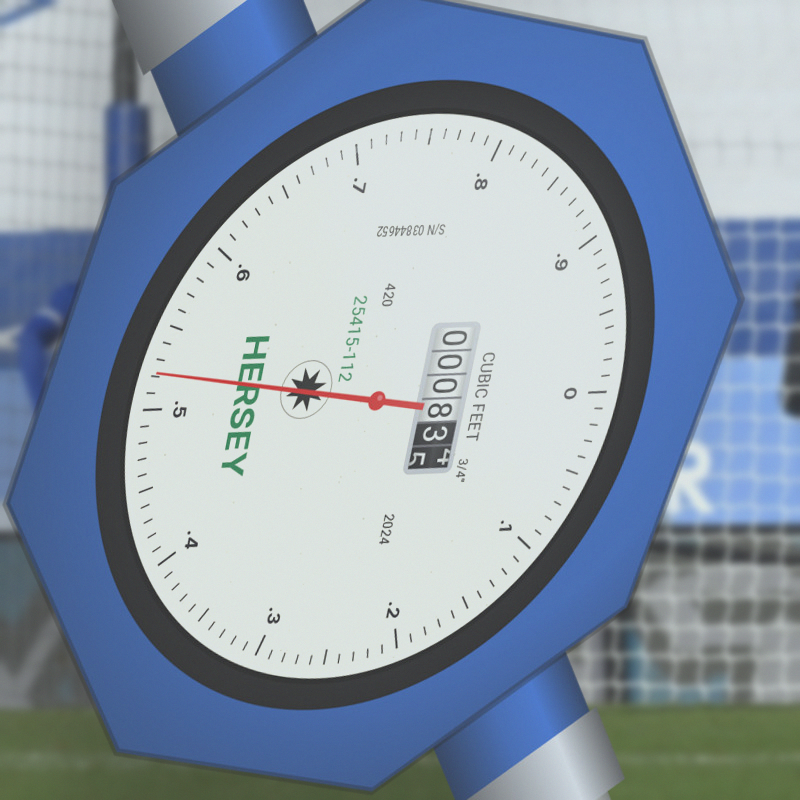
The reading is 834.52; ft³
